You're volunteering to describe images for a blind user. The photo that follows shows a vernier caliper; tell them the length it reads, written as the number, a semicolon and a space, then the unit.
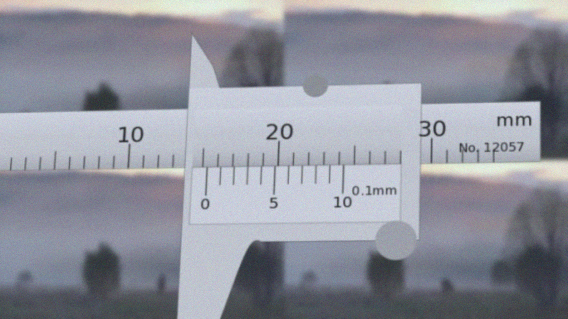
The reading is 15.3; mm
